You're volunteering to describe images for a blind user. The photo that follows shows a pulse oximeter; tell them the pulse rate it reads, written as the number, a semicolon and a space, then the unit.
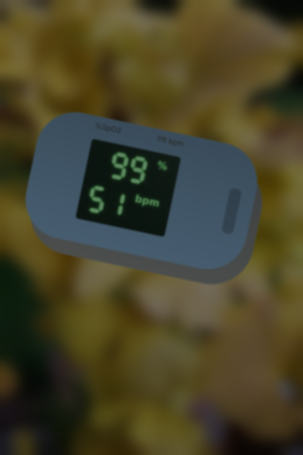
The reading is 51; bpm
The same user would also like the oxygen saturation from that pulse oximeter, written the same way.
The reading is 99; %
